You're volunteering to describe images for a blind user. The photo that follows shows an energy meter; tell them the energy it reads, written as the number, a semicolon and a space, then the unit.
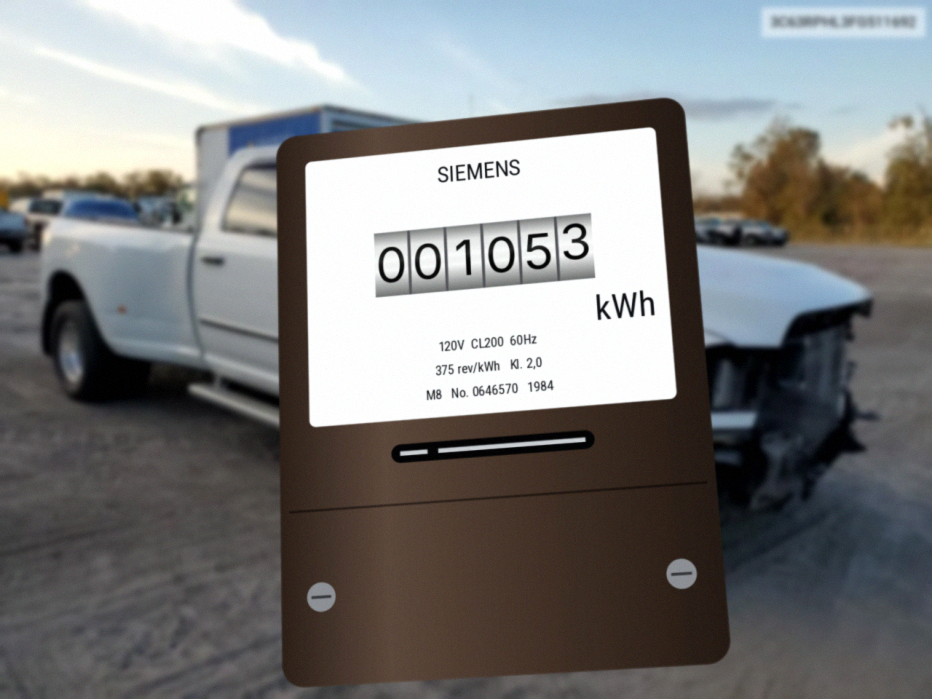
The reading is 1053; kWh
